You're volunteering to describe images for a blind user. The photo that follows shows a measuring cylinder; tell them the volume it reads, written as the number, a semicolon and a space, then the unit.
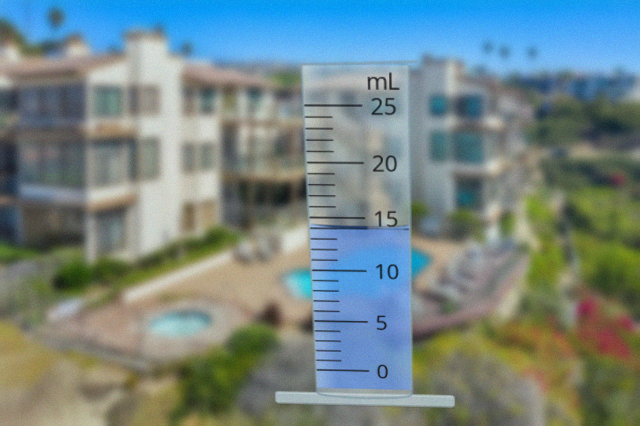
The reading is 14; mL
